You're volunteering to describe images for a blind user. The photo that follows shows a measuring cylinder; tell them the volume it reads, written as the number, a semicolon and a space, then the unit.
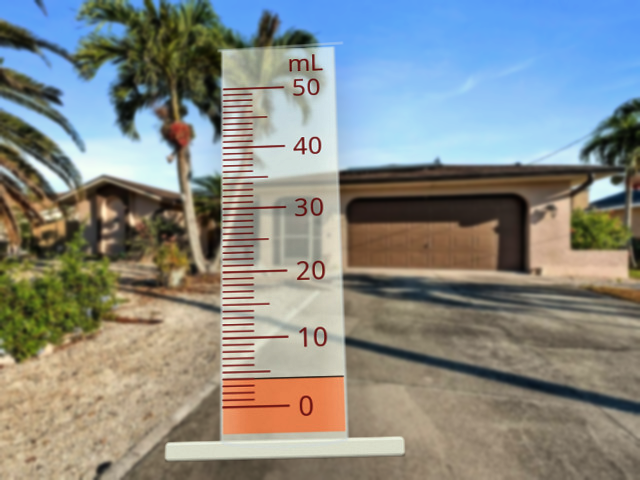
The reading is 4; mL
